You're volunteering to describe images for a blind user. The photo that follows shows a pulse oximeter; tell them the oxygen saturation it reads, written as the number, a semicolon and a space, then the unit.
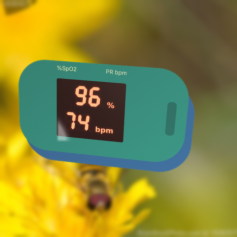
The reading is 96; %
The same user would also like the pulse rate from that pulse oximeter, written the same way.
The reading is 74; bpm
